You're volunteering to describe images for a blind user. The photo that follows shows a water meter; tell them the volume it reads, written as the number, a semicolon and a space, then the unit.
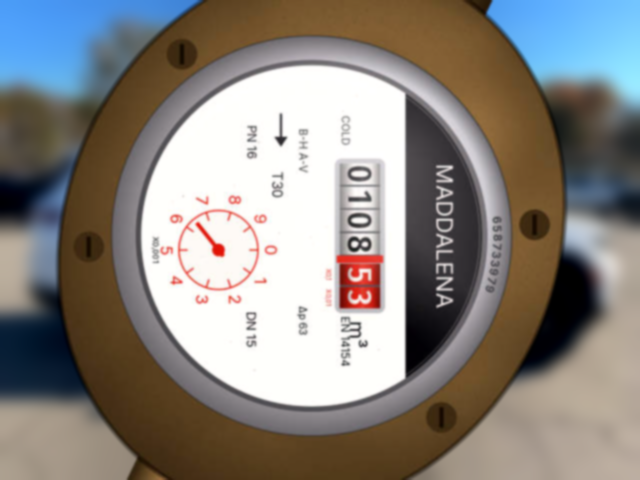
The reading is 108.536; m³
